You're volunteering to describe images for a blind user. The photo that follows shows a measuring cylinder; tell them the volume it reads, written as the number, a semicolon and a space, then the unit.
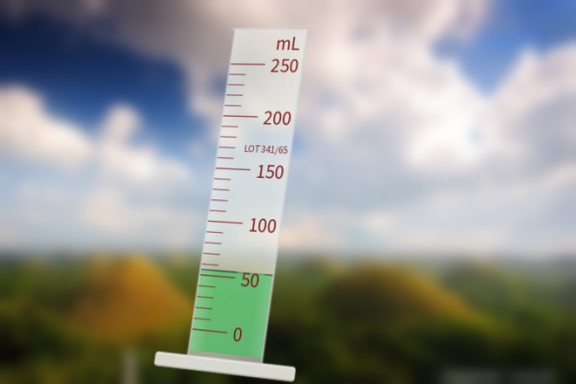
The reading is 55; mL
